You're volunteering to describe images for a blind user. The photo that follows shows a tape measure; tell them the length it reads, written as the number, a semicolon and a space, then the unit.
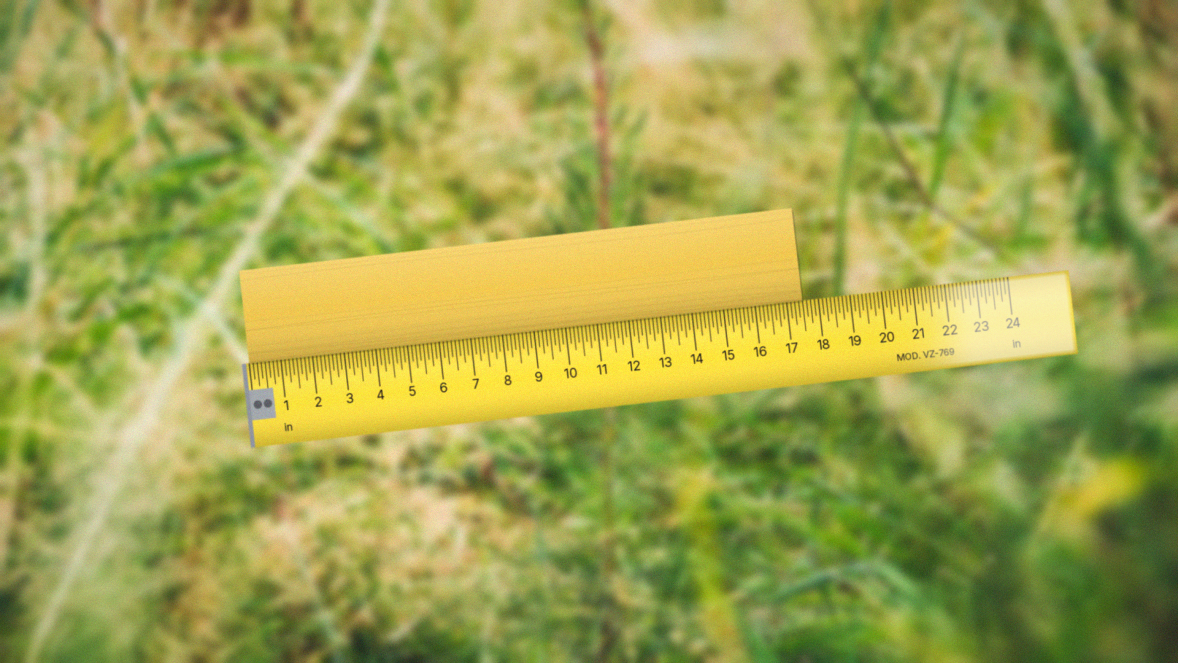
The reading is 17.5; in
